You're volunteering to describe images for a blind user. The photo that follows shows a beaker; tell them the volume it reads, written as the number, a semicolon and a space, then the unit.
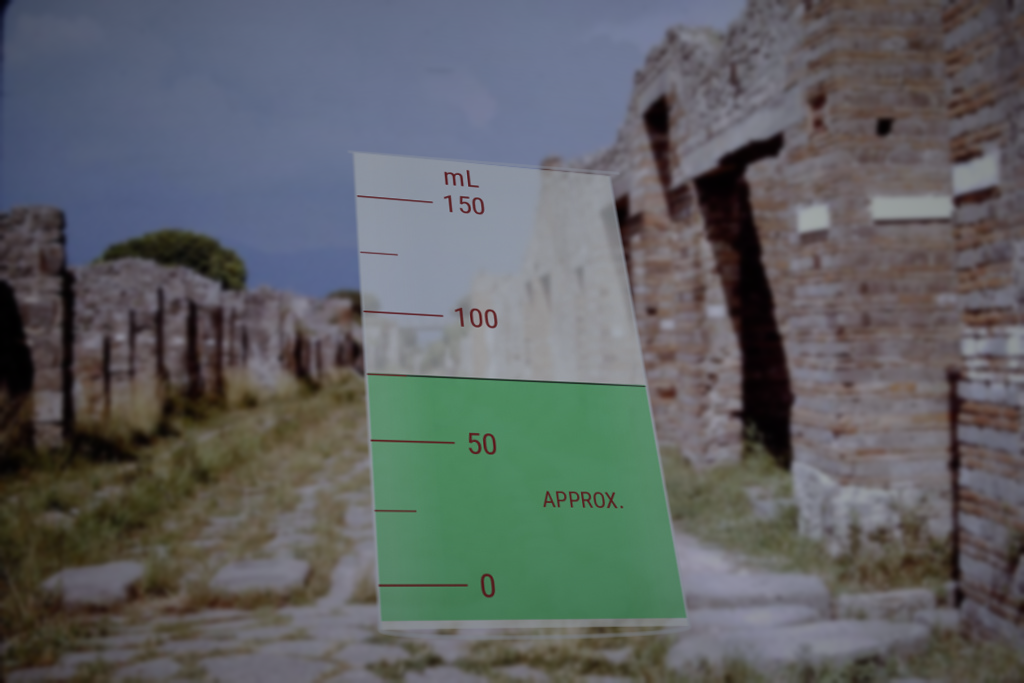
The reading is 75; mL
